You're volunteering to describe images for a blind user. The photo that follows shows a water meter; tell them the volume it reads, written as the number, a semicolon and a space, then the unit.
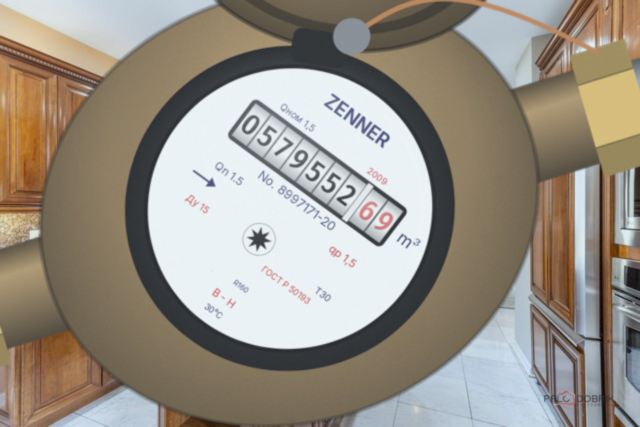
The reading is 579552.69; m³
